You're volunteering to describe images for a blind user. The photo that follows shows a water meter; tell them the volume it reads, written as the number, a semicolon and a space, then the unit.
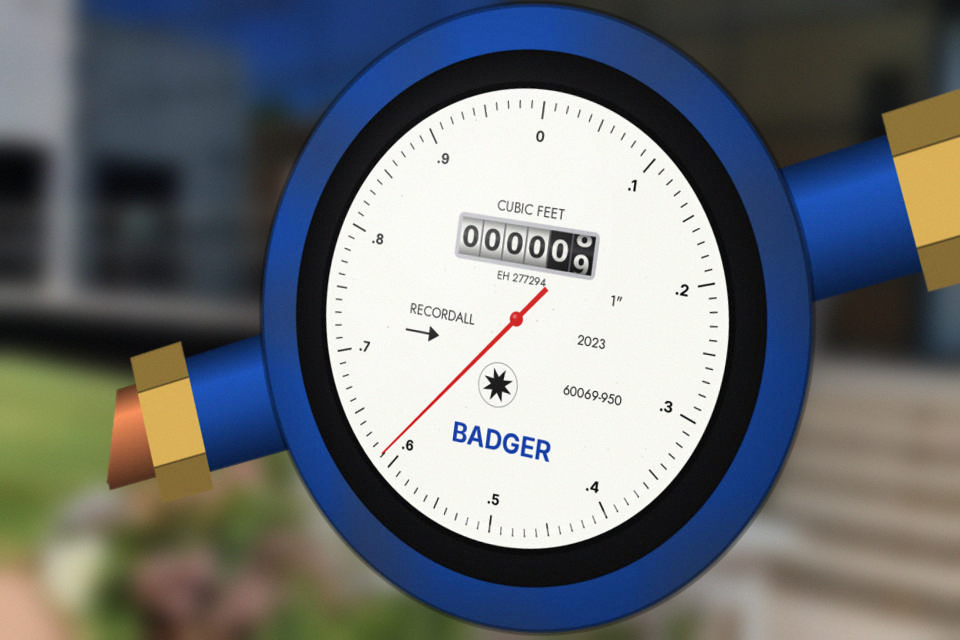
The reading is 8.61; ft³
